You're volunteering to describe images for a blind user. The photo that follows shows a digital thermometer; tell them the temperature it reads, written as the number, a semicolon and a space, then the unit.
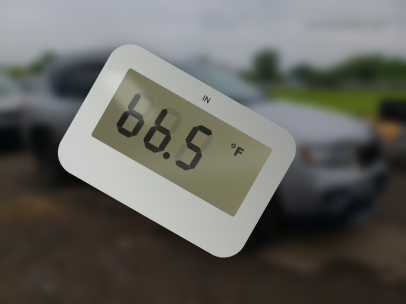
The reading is 66.5; °F
